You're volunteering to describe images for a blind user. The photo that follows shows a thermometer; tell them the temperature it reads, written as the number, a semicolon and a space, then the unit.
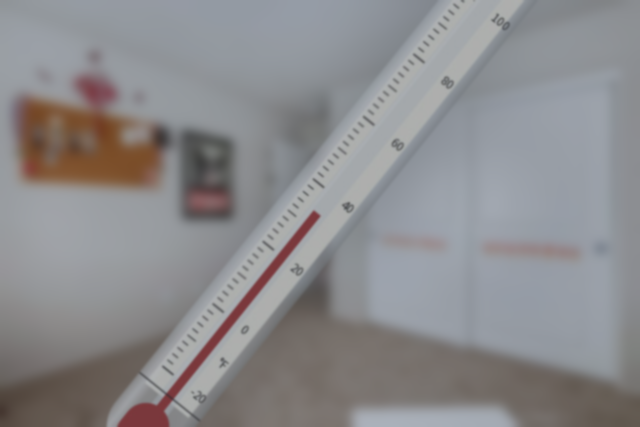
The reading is 34; °F
